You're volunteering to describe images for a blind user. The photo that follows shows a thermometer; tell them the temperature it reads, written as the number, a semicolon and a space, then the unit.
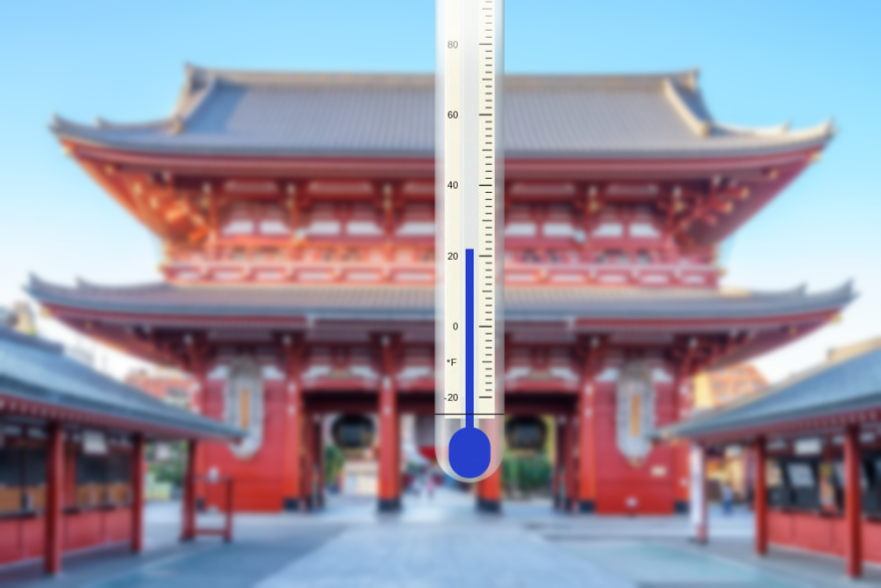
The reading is 22; °F
